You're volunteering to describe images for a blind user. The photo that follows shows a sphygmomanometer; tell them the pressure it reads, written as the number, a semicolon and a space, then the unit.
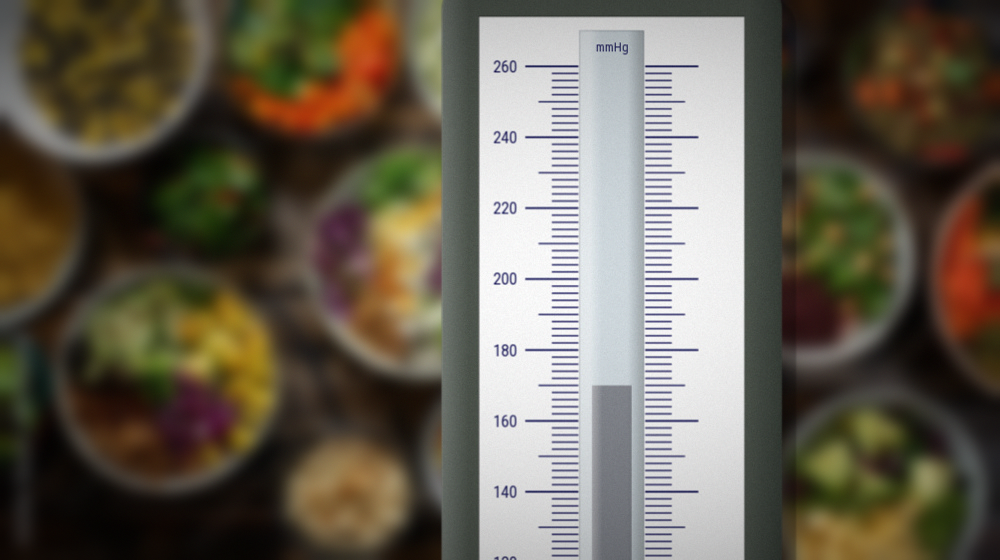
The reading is 170; mmHg
